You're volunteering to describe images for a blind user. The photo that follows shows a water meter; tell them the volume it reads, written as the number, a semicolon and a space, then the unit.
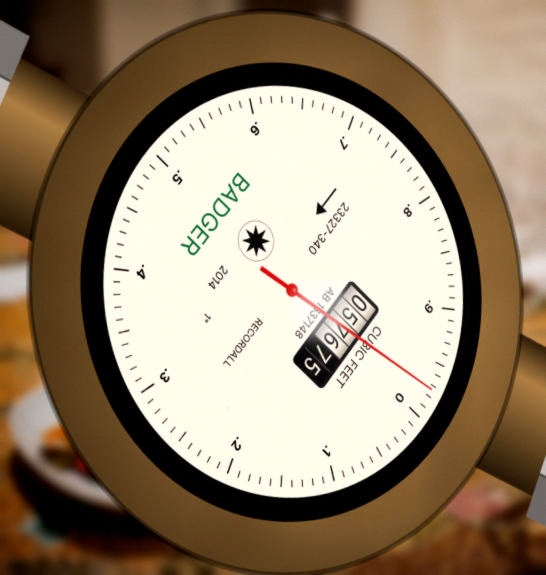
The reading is 57674.97; ft³
